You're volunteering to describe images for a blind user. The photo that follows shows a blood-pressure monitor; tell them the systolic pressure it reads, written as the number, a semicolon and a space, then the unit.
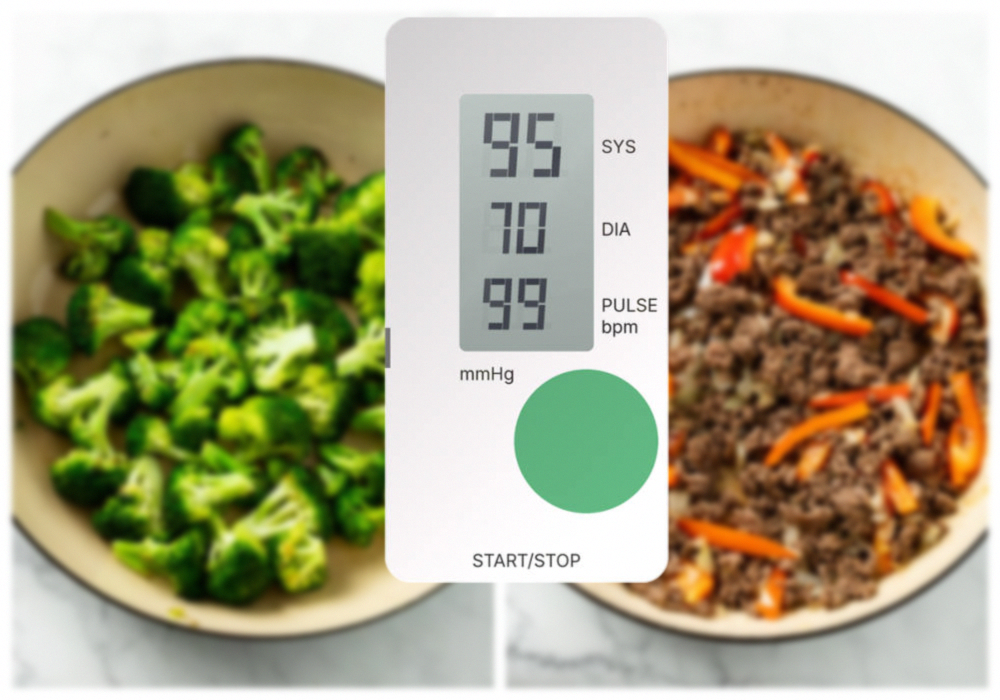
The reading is 95; mmHg
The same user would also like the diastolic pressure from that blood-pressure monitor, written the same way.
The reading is 70; mmHg
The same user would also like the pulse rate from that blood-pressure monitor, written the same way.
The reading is 99; bpm
